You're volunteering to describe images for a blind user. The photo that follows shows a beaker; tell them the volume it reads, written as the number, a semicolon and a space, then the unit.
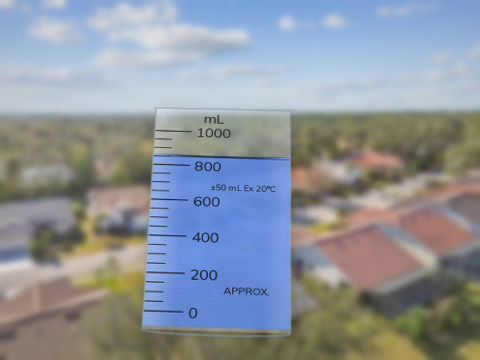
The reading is 850; mL
